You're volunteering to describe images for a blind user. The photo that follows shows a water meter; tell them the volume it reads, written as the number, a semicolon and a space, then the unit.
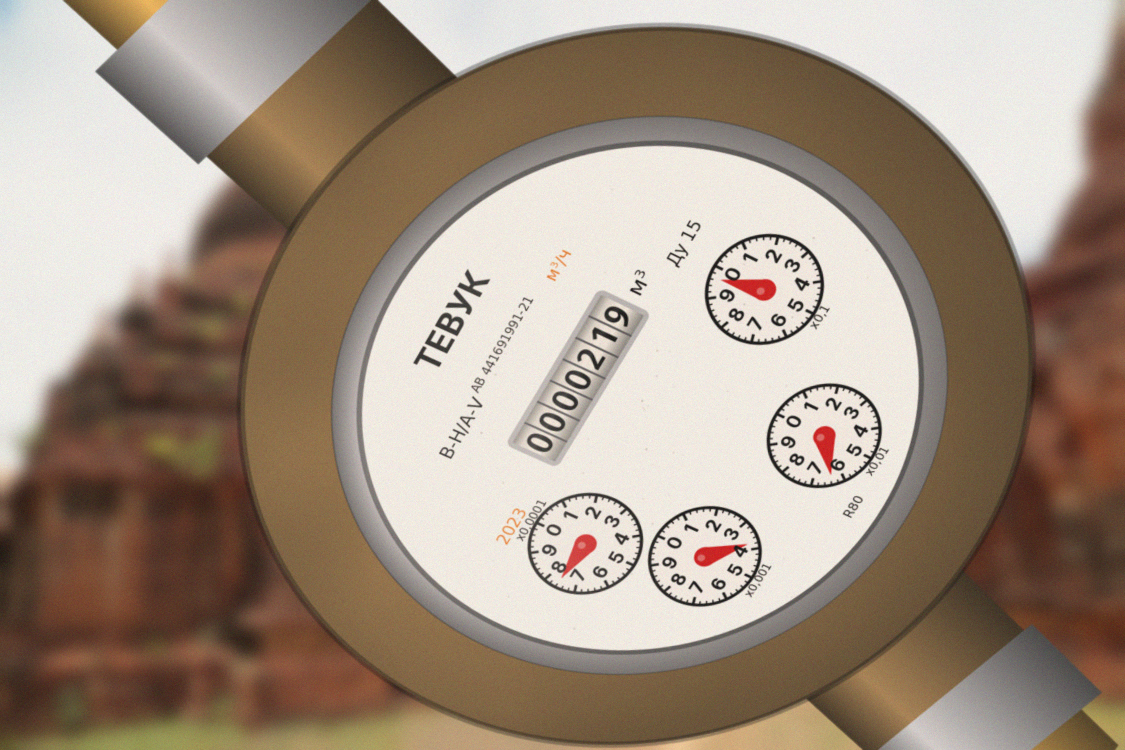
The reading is 218.9637; m³
